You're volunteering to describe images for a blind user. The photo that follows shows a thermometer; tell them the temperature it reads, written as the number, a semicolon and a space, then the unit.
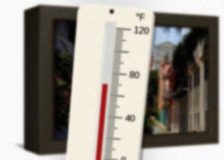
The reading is 70; °F
